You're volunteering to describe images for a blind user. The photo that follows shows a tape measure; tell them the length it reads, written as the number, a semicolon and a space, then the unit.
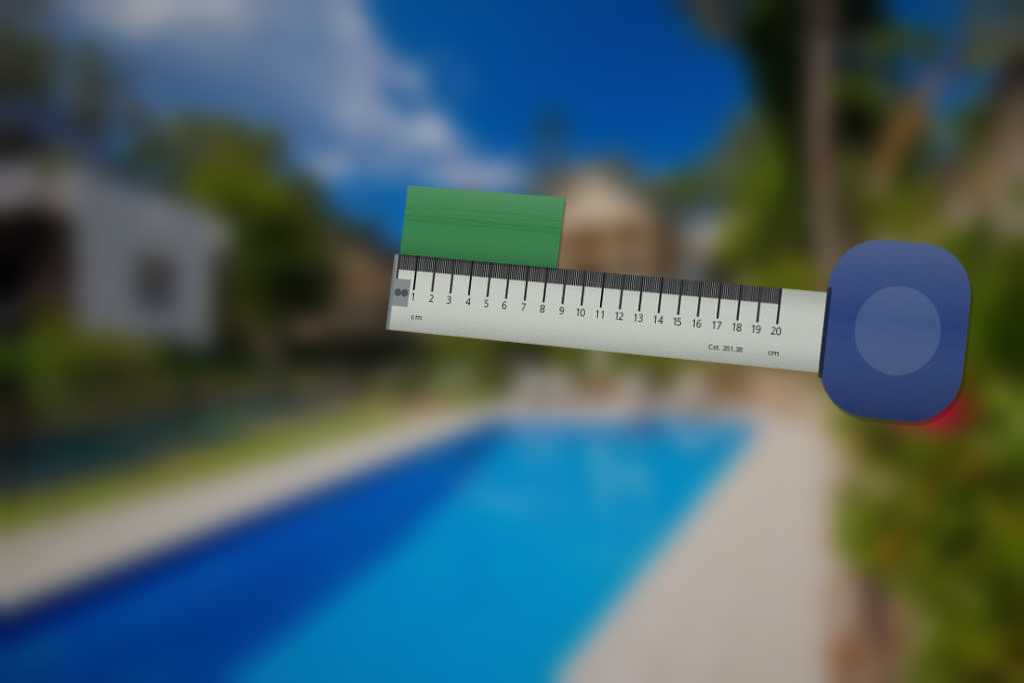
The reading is 8.5; cm
